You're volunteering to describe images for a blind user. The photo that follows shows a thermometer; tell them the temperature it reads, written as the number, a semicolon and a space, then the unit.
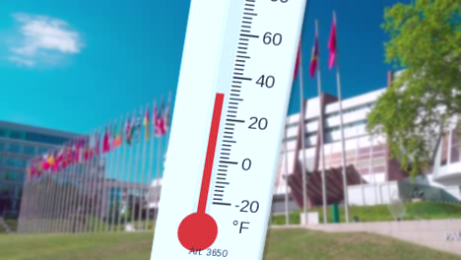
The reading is 32; °F
